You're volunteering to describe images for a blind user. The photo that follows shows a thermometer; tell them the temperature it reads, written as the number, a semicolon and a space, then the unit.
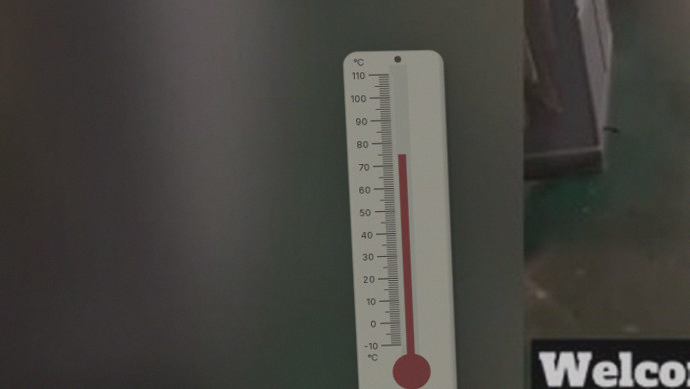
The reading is 75; °C
